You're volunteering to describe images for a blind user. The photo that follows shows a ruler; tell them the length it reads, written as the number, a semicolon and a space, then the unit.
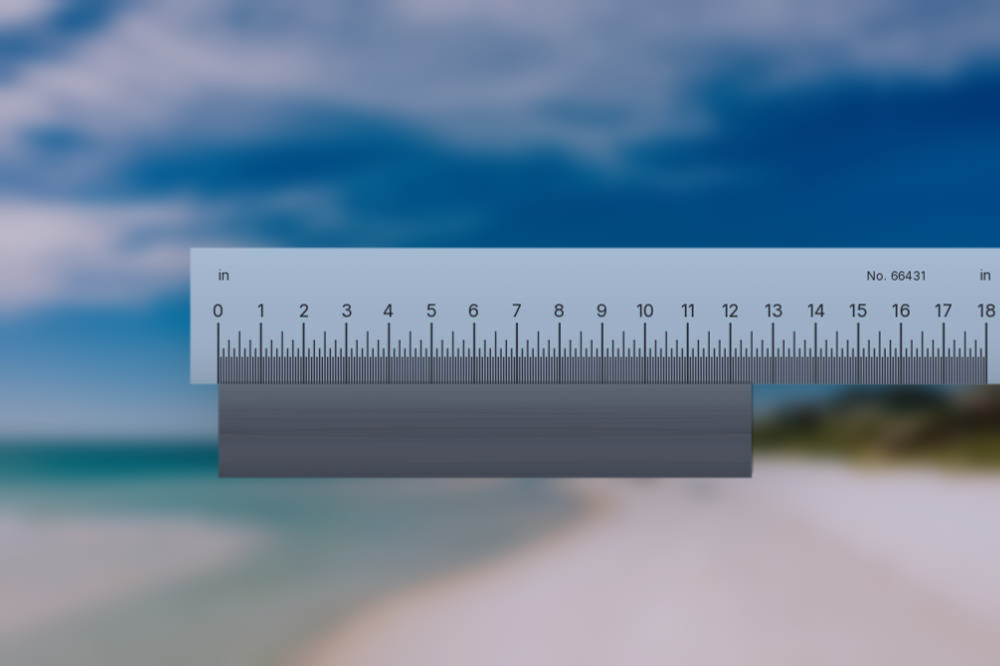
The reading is 12.5; in
